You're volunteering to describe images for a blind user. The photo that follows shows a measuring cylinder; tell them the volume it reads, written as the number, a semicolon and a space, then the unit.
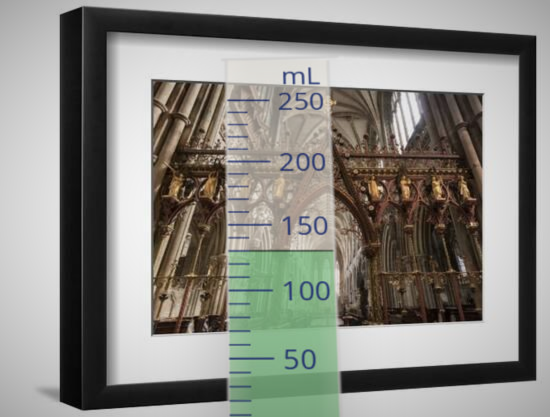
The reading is 130; mL
